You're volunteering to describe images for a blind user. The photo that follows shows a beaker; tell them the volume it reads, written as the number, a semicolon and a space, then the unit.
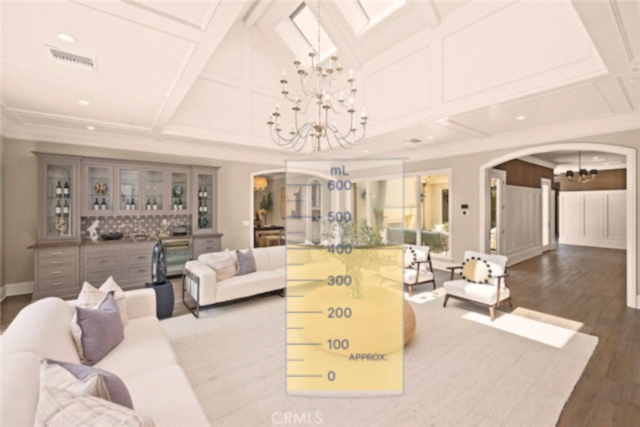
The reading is 400; mL
